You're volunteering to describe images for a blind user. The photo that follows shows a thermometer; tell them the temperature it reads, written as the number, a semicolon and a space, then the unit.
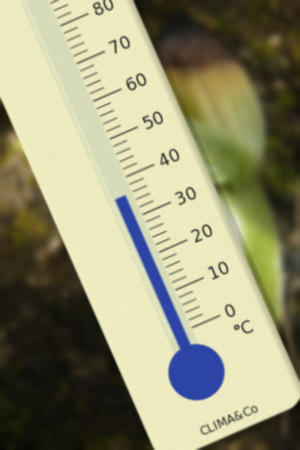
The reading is 36; °C
